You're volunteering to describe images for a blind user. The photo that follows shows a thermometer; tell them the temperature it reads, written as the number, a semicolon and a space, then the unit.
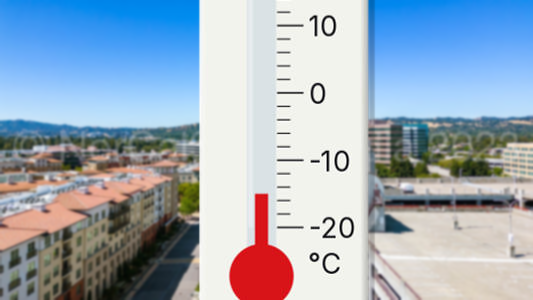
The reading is -15; °C
